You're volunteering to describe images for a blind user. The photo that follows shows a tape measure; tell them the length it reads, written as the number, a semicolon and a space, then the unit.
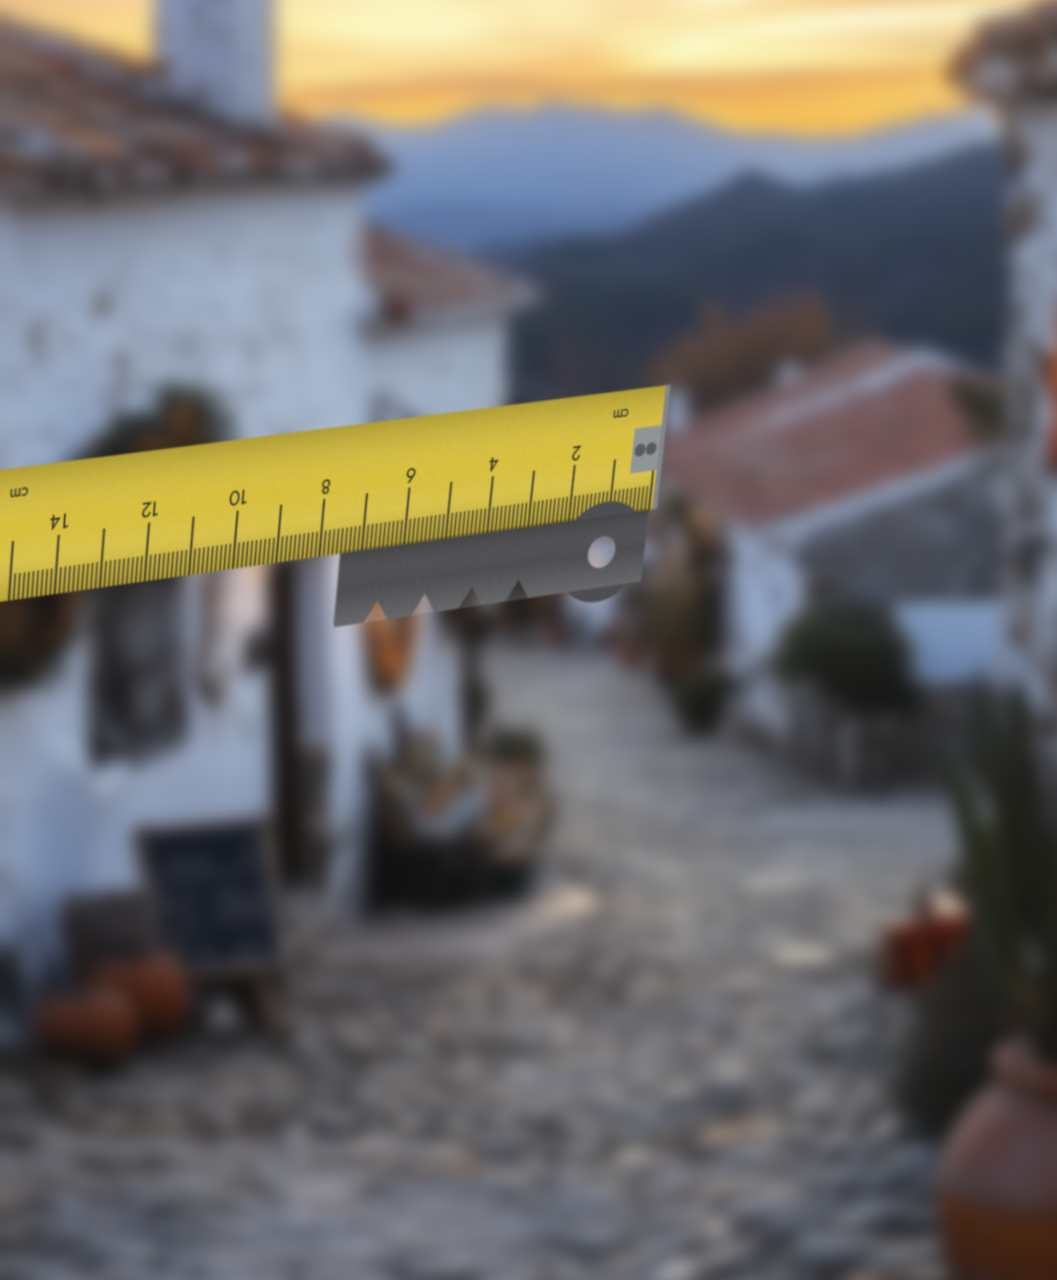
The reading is 7.5; cm
